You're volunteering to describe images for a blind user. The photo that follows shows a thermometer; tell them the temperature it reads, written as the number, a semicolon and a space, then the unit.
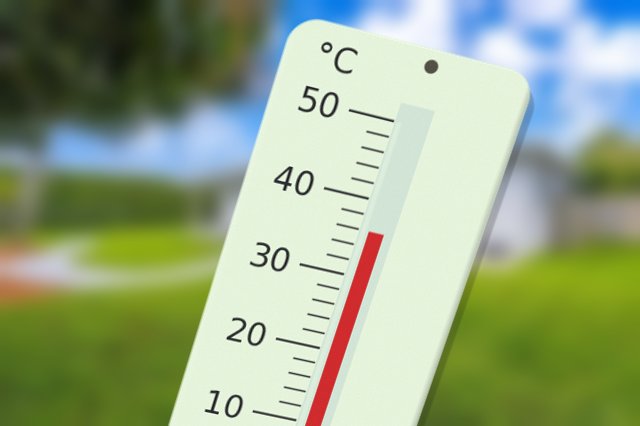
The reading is 36; °C
